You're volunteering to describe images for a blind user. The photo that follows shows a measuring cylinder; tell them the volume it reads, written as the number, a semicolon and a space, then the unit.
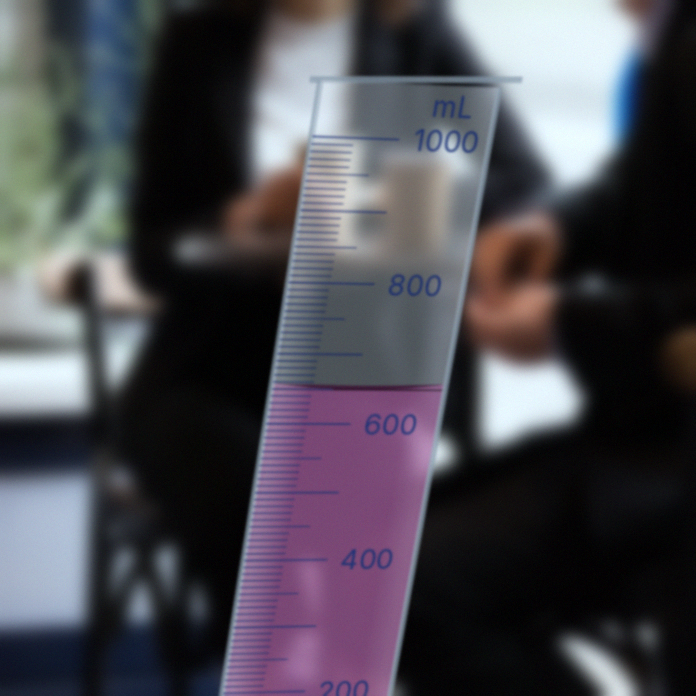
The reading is 650; mL
